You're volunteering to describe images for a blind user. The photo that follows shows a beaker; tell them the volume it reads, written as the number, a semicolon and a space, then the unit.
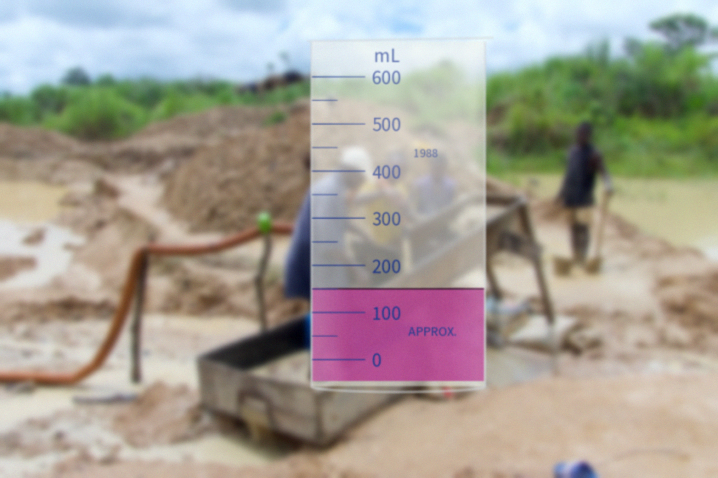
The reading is 150; mL
